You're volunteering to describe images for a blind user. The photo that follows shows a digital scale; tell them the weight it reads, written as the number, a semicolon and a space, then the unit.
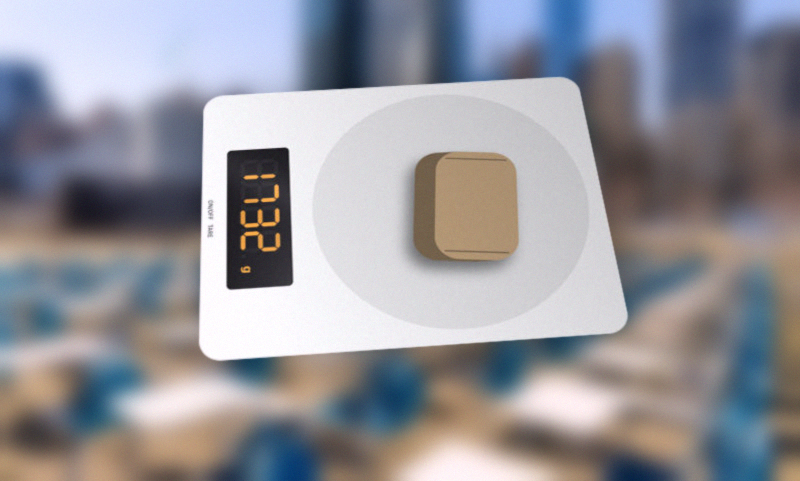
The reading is 1732; g
